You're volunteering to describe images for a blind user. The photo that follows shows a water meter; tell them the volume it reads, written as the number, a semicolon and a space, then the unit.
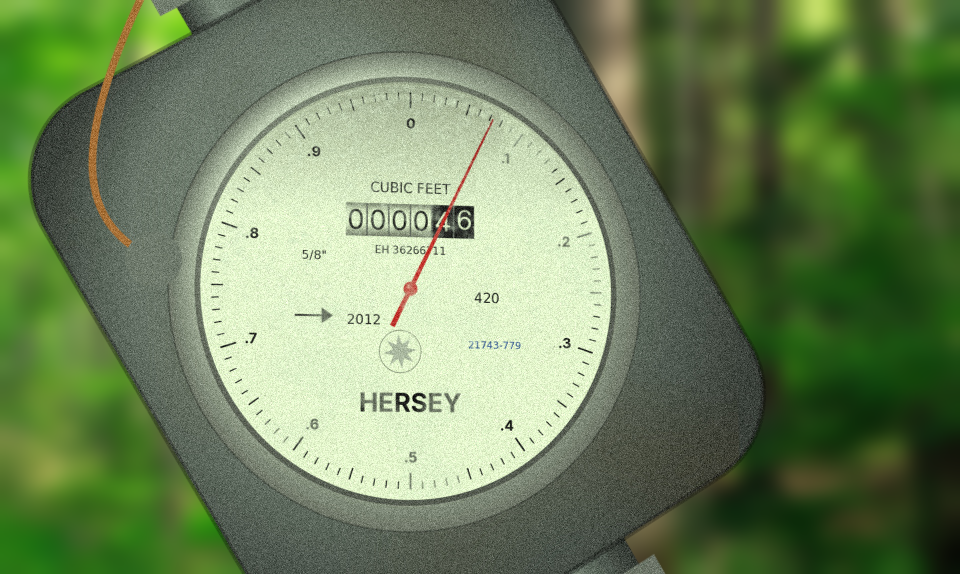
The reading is 46.07; ft³
